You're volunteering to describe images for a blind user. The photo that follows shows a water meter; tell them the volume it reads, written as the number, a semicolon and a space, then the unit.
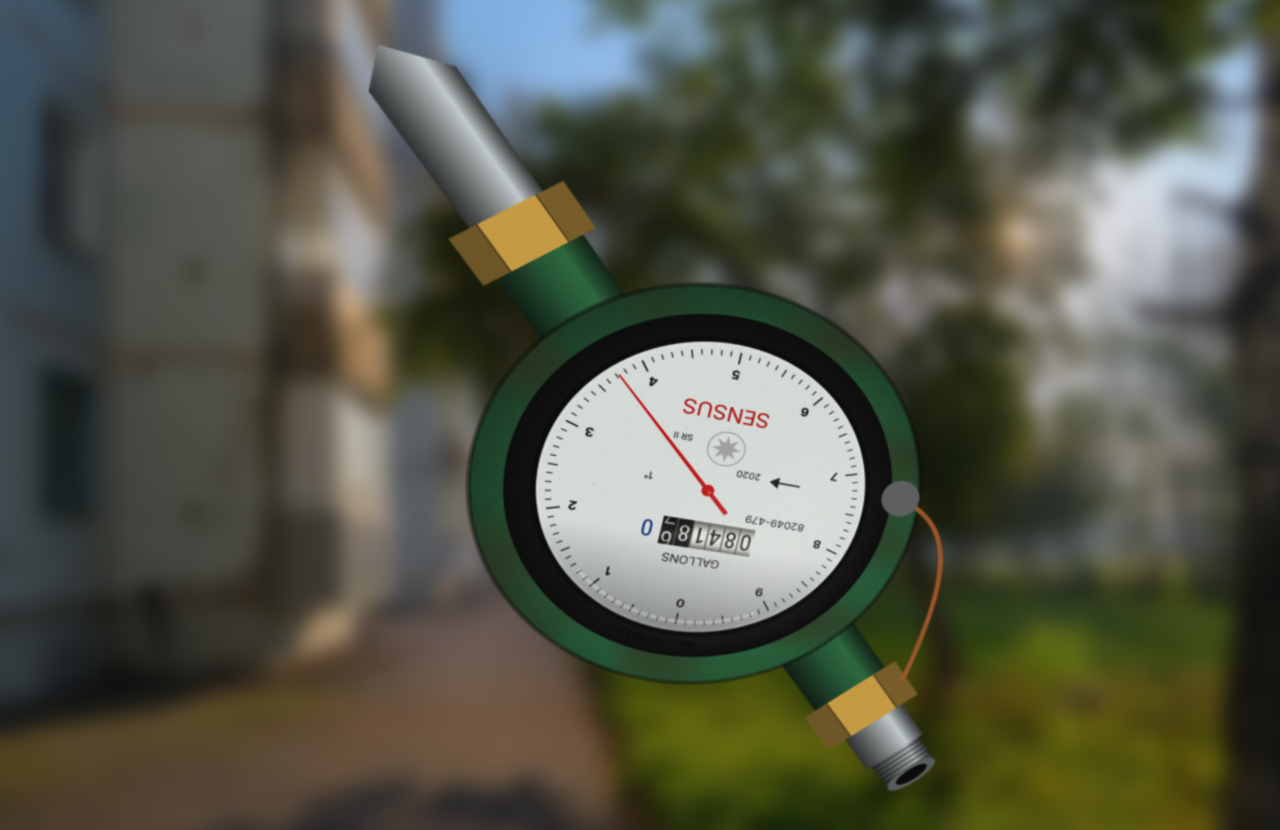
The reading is 841863.7; gal
